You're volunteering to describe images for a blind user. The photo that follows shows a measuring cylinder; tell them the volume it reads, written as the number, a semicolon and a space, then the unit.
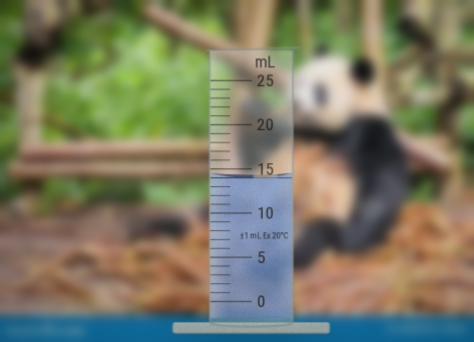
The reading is 14; mL
